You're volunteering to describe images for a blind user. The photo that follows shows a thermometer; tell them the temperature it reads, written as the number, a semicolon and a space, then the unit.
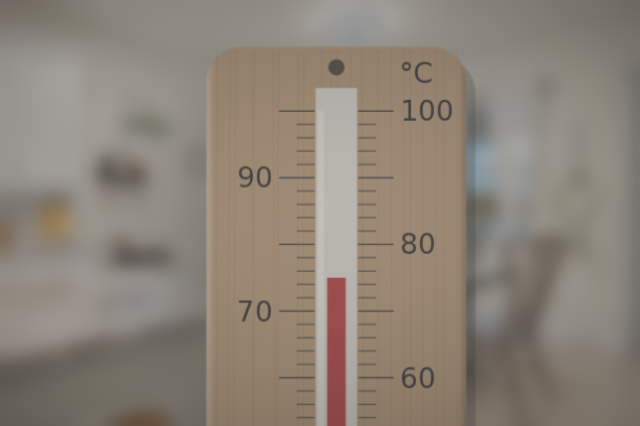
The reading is 75; °C
